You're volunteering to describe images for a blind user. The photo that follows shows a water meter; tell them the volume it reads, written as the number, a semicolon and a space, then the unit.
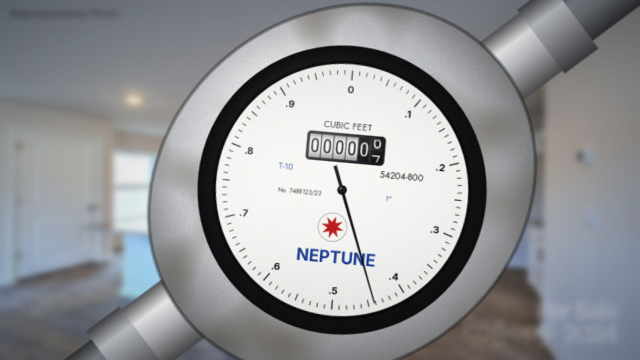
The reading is 6.44; ft³
